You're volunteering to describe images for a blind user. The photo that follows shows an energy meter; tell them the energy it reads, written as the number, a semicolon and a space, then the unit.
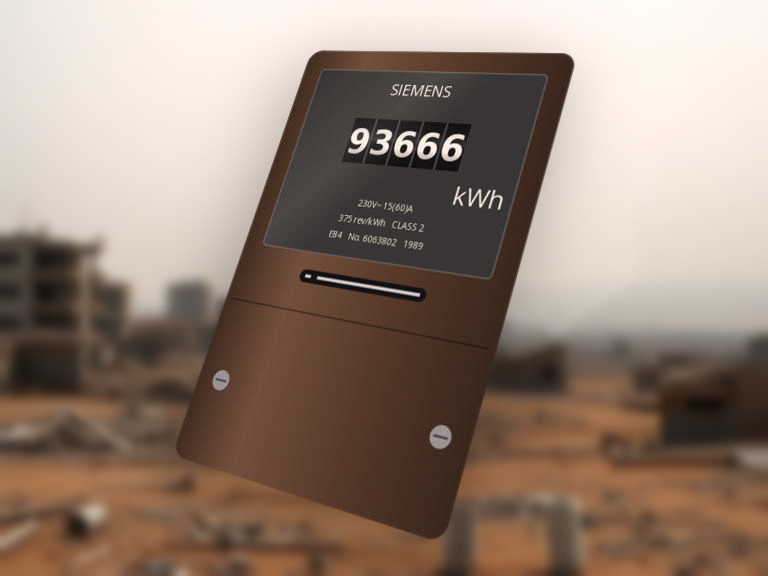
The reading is 93666; kWh
